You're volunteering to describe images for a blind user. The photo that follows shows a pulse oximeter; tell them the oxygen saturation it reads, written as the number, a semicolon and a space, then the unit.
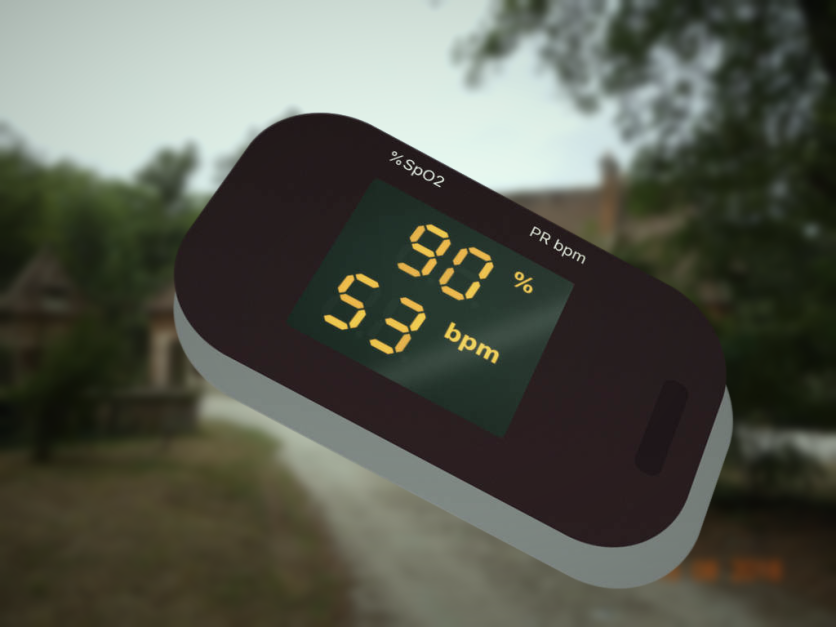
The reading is 90; %
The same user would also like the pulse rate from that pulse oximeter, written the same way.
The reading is 53; bpm
